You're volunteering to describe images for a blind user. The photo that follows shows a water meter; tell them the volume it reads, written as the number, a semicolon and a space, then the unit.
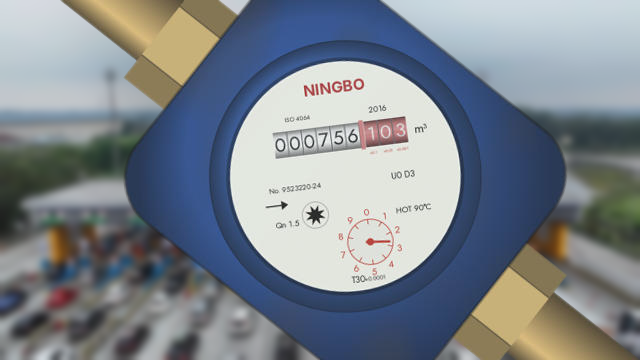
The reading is 756.1032; m³
